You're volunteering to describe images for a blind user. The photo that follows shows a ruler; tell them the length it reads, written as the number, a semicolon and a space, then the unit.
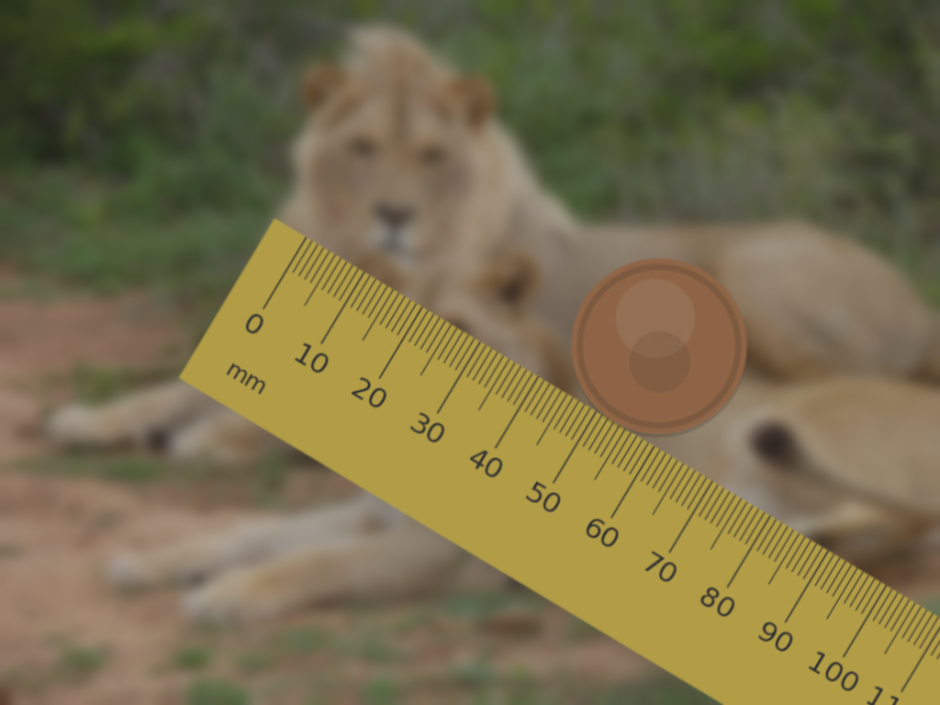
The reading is 26; mm
